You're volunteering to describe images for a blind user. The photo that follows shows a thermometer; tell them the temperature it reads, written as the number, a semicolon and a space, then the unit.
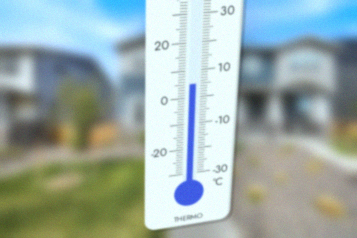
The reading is 5; °C
